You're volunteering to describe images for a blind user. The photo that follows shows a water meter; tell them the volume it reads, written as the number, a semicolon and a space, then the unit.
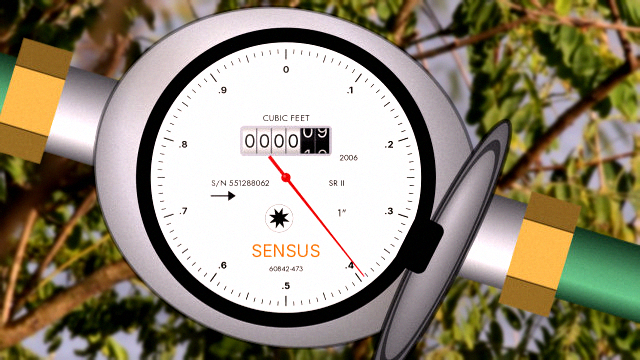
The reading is 9.39; ft³
